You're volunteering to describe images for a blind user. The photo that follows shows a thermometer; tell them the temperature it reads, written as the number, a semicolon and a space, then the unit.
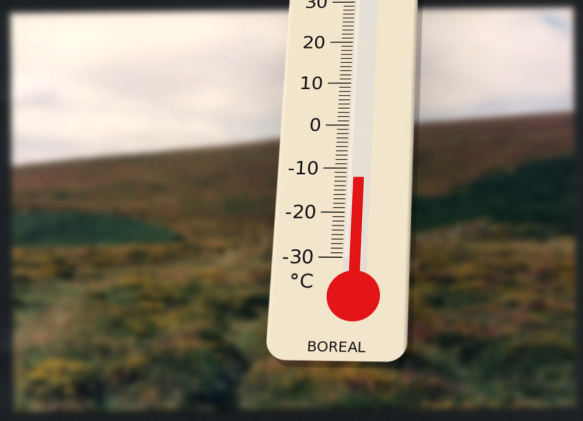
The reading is -12; °C
